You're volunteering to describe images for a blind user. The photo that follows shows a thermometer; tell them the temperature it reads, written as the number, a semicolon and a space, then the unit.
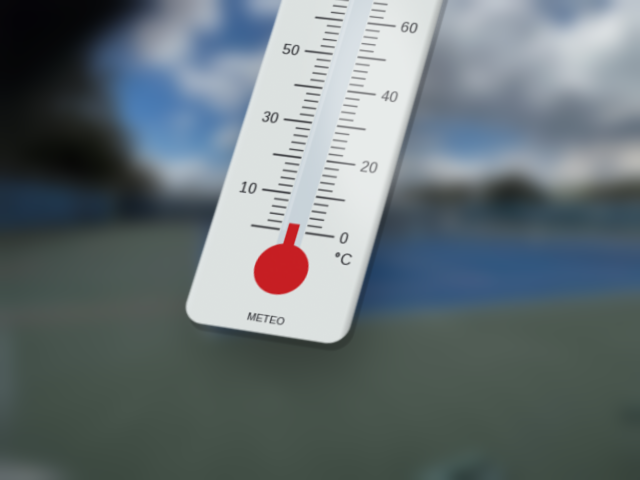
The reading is 2; °C
